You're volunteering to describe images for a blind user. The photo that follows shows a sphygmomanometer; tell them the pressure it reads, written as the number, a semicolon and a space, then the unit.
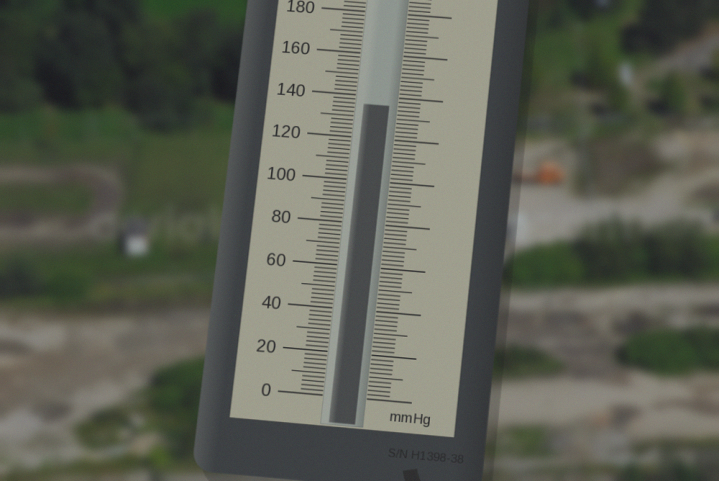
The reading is 136; mmHg
